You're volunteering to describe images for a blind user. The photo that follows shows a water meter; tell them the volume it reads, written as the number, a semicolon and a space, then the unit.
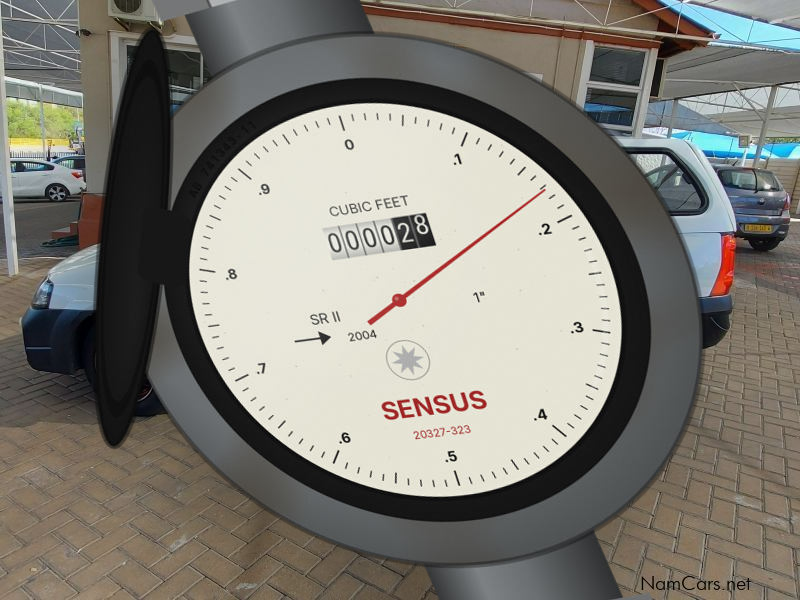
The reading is 28.17; ft³
